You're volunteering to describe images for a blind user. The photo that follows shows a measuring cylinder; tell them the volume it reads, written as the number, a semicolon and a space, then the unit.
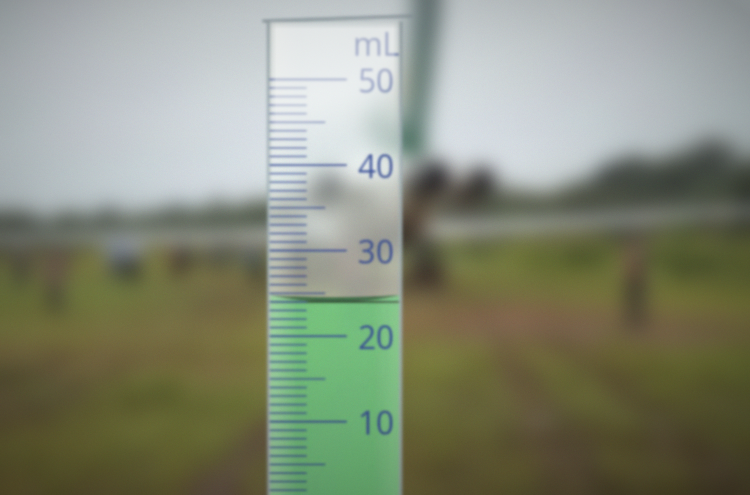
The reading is 24; mL
